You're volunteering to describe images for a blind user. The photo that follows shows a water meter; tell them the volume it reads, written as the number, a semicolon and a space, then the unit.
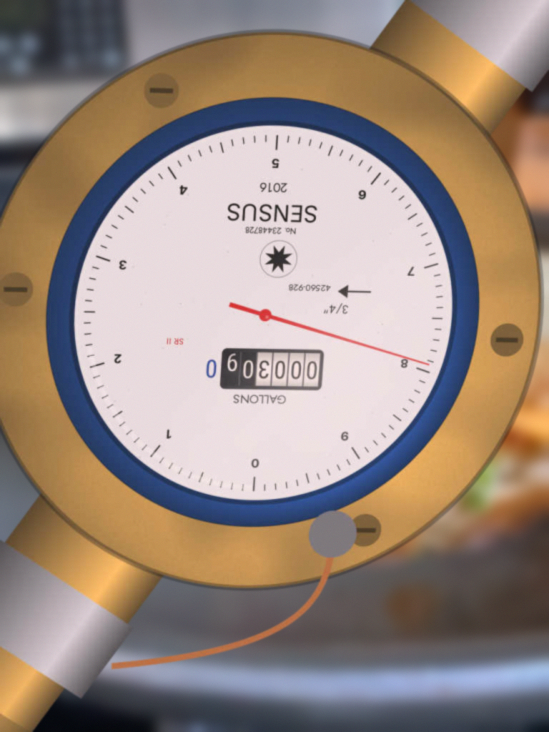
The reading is 3087.9; gal
